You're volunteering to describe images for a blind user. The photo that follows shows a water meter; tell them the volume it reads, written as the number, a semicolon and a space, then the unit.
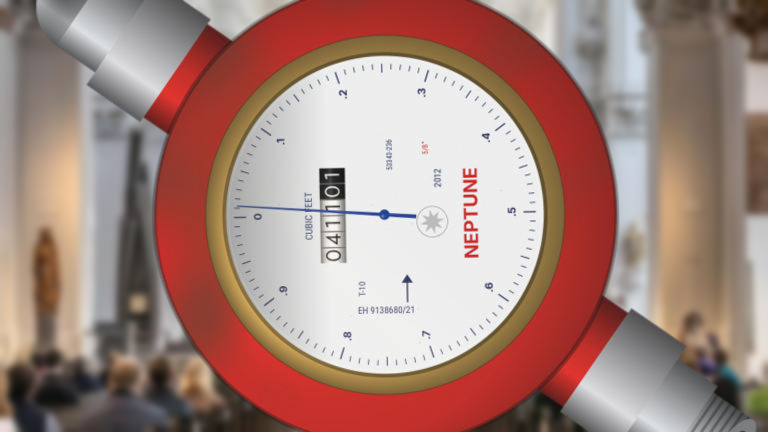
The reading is 41101.01; ft³
